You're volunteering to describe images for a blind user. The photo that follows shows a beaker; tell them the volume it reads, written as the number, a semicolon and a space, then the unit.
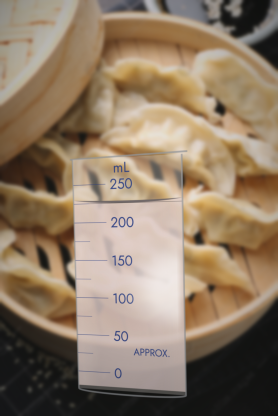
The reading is 225; mL
